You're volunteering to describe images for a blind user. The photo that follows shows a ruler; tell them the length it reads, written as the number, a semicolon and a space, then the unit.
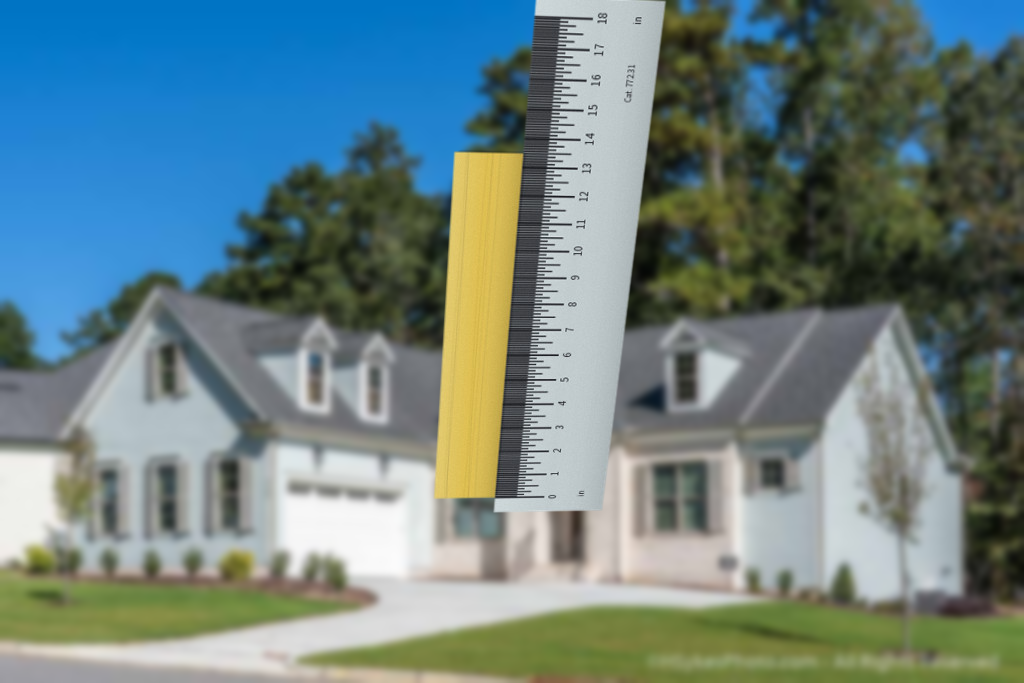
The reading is 13.5; in
